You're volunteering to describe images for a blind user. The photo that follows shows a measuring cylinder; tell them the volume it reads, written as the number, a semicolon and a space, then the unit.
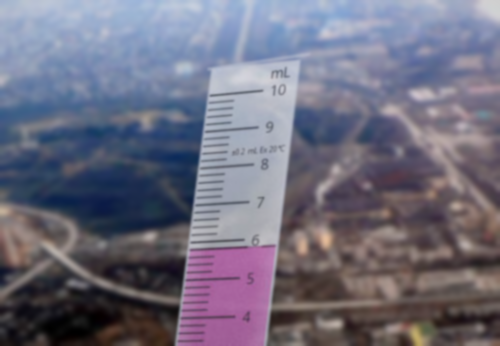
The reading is 5.8; mL
